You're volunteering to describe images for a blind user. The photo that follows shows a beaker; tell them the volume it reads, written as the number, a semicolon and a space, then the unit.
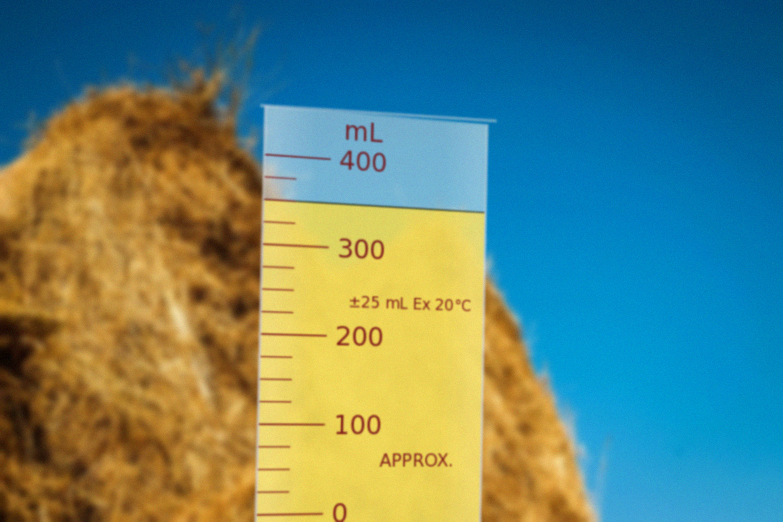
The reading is 350; mL
